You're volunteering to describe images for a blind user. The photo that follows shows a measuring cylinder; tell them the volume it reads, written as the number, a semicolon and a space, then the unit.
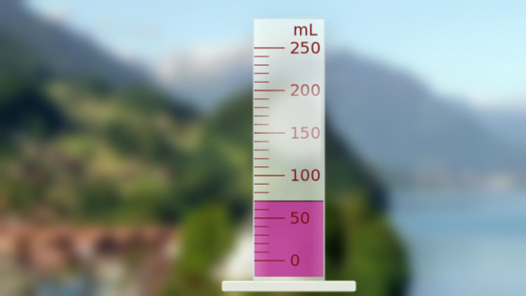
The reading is 70; mL
